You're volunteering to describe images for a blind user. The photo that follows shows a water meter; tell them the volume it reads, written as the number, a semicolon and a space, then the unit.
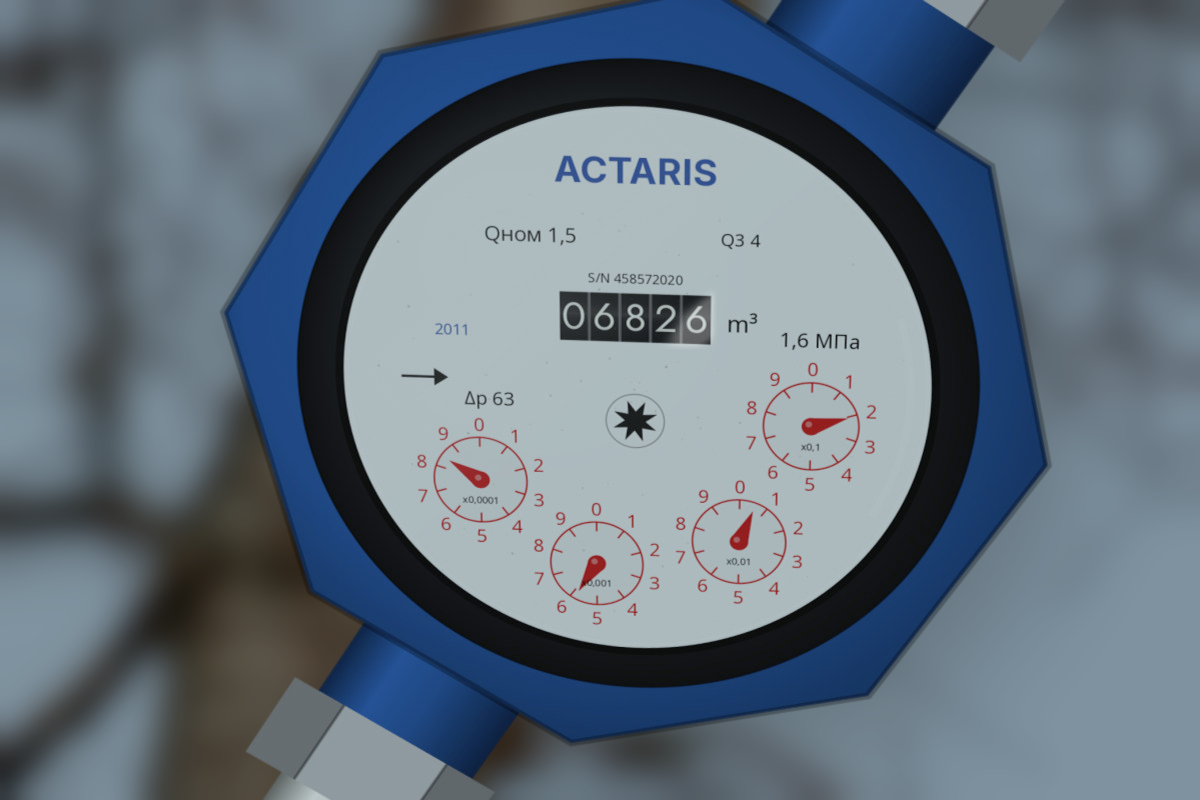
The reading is 6826.2058; m³
